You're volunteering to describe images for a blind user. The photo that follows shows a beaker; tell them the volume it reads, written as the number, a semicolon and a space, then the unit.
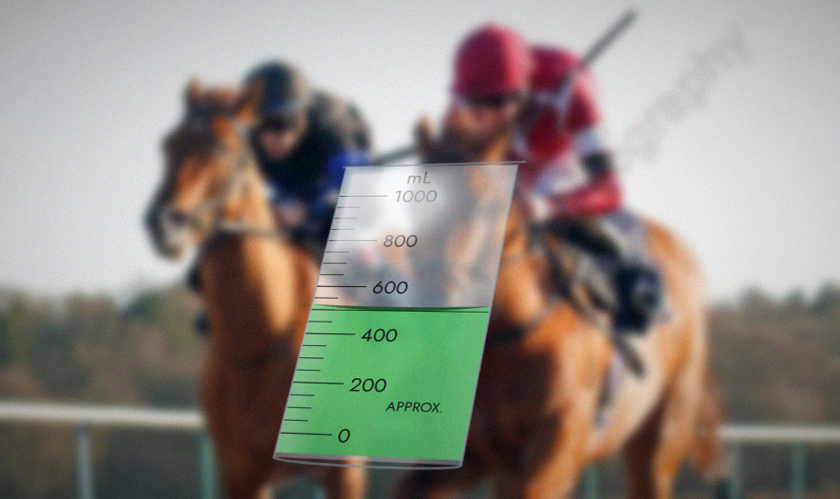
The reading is 500; mL
